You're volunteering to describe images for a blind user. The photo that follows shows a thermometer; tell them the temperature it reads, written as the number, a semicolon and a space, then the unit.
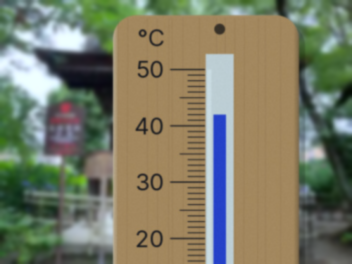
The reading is 42; °C
